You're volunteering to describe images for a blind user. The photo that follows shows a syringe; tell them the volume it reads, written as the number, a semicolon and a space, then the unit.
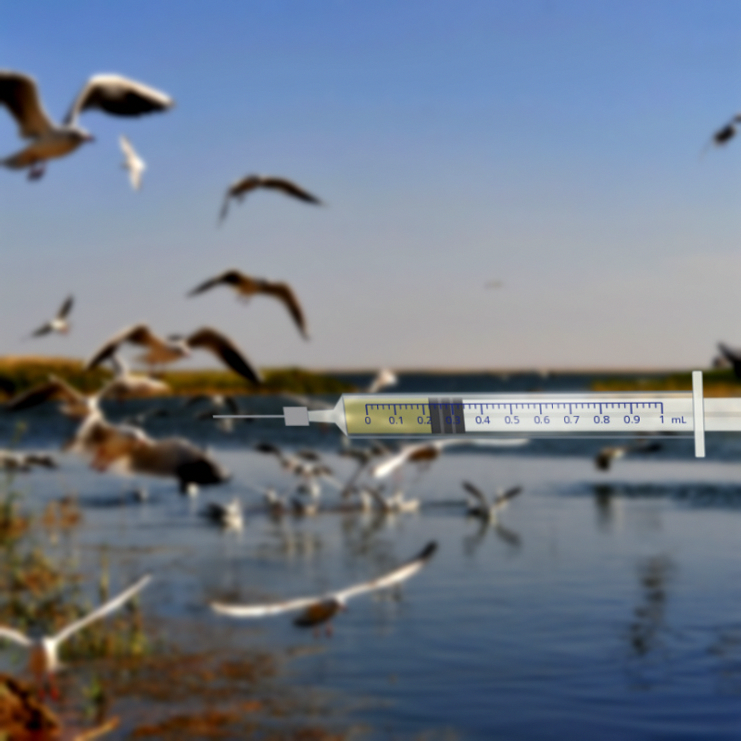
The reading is 0.22; mL
